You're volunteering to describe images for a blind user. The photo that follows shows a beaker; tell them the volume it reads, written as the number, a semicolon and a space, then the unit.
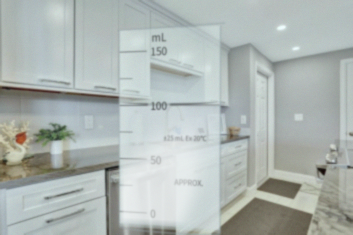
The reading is 100; mL
